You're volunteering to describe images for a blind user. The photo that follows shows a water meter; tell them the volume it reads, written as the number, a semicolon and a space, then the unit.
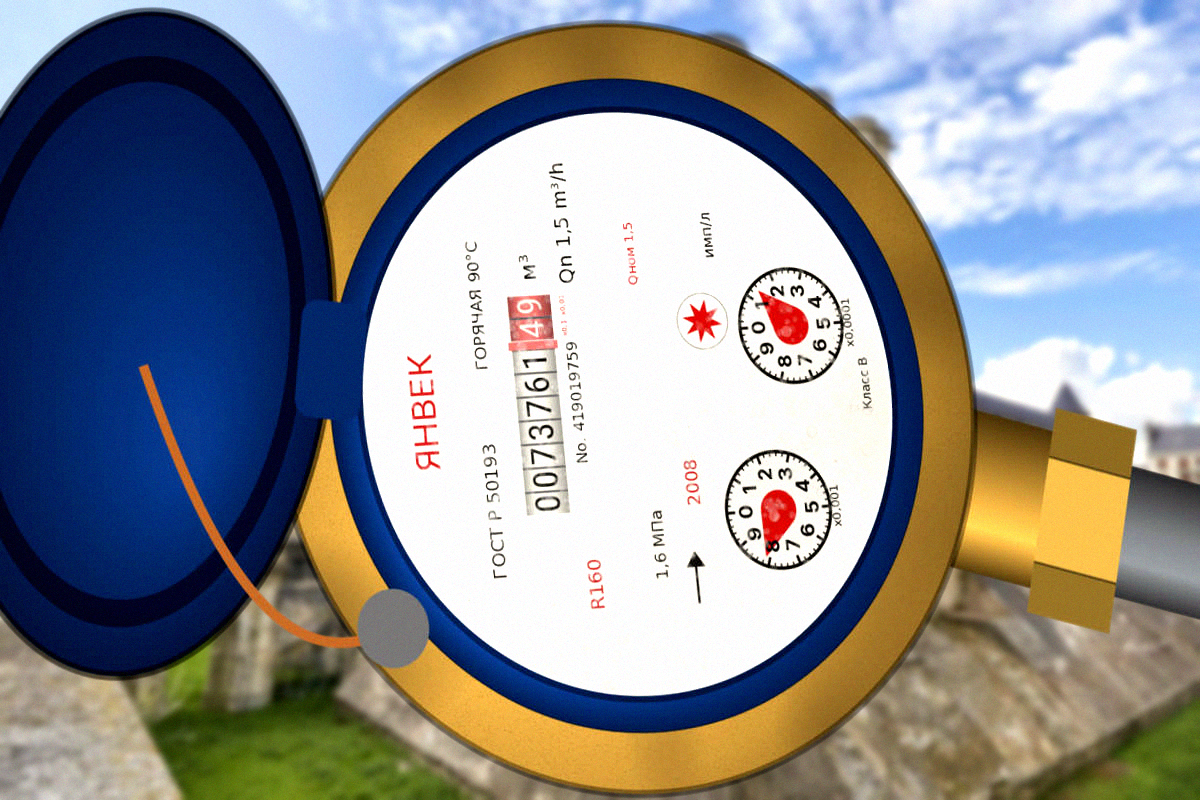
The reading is 73761.4981; m³
